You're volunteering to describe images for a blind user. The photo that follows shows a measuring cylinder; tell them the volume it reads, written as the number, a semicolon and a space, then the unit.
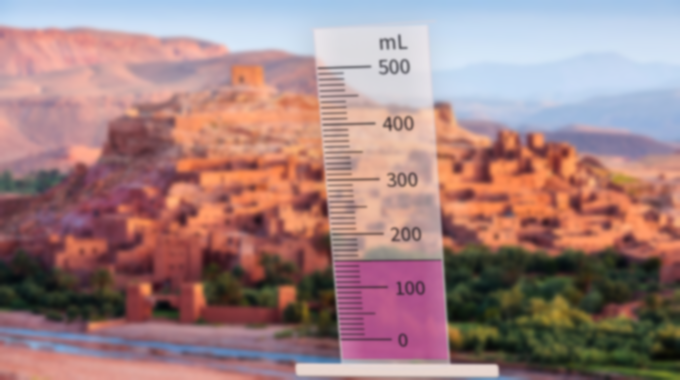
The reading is 150; mL
